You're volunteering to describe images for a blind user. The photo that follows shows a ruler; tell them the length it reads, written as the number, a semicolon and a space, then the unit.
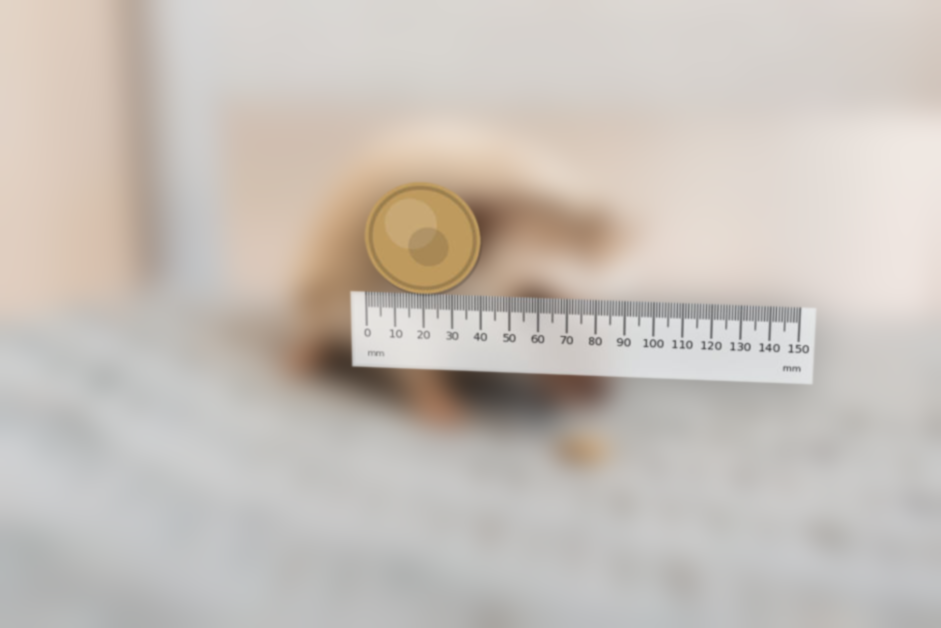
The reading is 40; mm
